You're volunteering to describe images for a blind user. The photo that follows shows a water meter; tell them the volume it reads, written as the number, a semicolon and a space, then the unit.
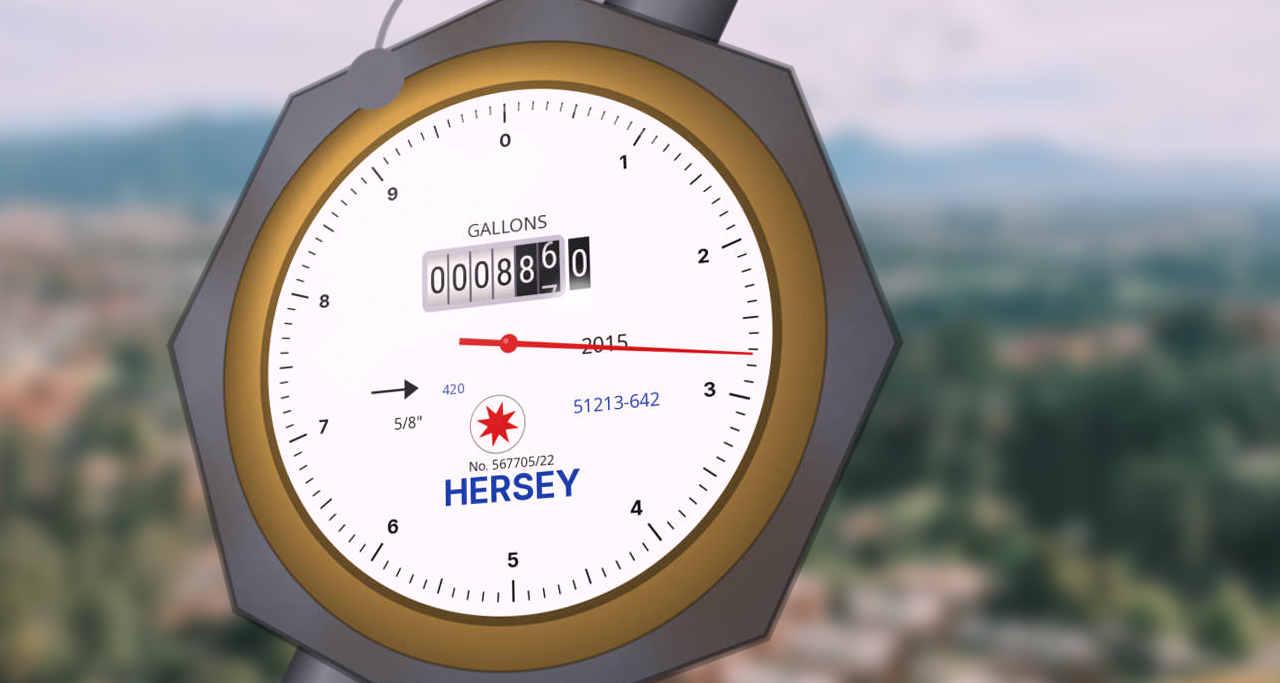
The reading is 8862.7; gal
